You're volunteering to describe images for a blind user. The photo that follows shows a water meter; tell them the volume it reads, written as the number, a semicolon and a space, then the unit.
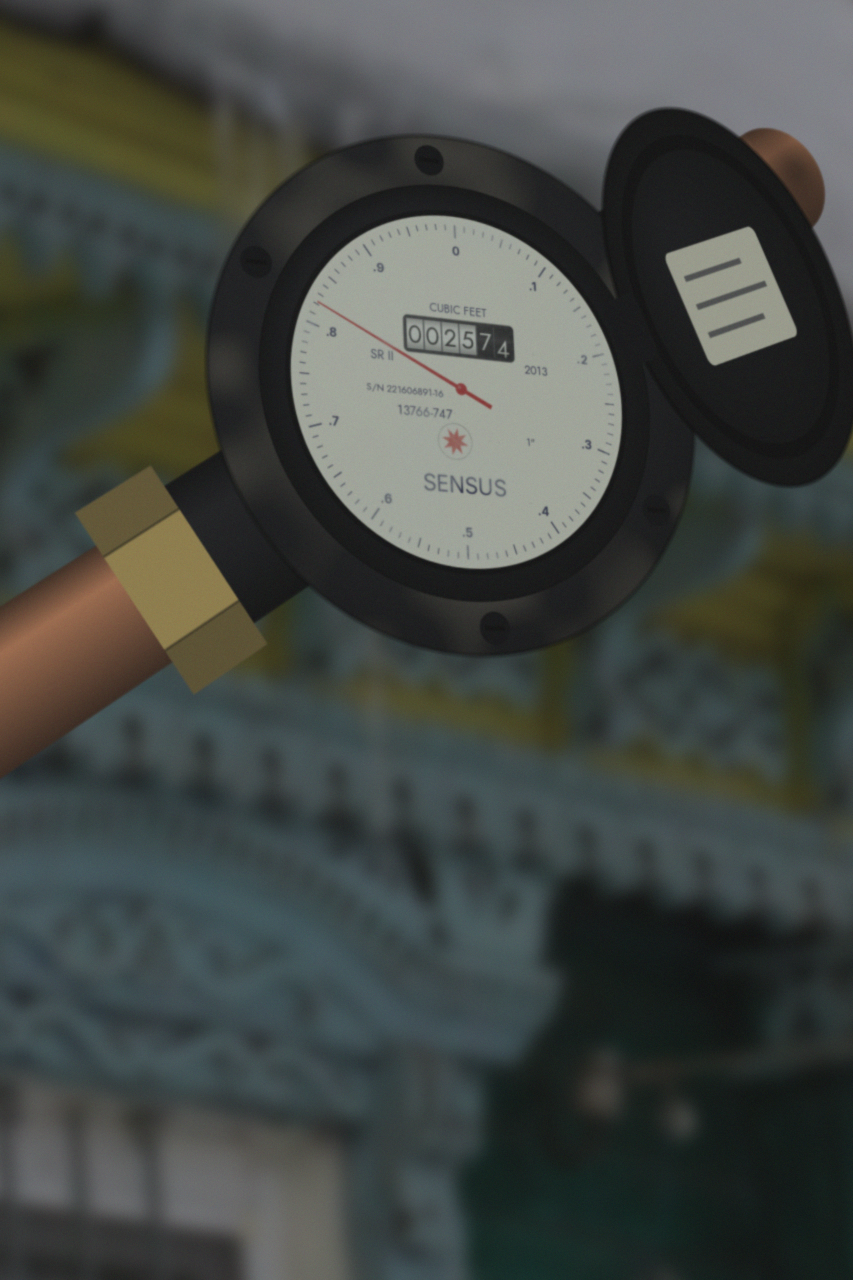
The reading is 2573.82; ft³
